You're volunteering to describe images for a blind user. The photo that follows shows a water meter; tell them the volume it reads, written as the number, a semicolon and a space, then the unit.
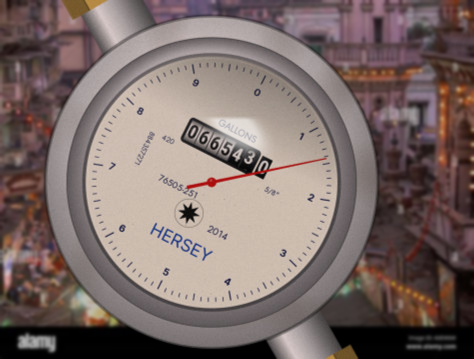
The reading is 665431.4; gal
